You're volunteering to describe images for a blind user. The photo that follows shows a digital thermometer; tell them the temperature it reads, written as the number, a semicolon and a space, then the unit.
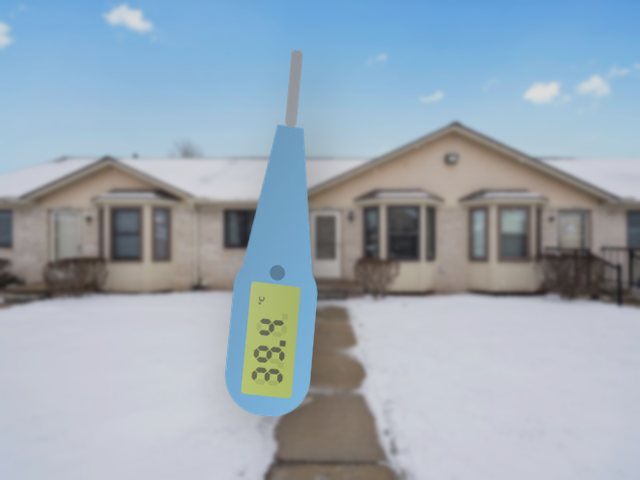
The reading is 39.4; °C
